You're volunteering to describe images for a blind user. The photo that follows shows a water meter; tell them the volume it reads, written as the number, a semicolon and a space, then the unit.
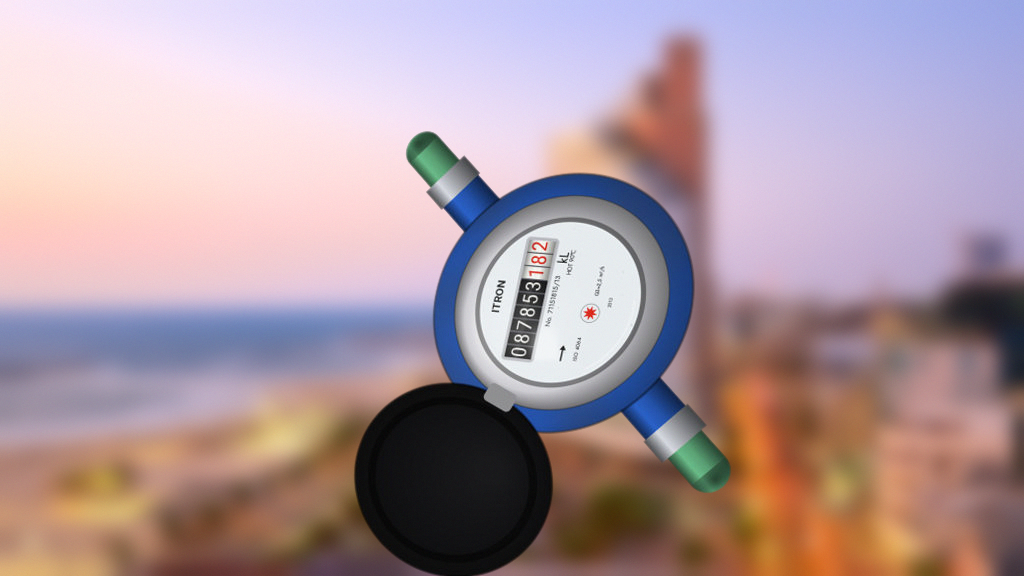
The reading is 87853.182; kL
